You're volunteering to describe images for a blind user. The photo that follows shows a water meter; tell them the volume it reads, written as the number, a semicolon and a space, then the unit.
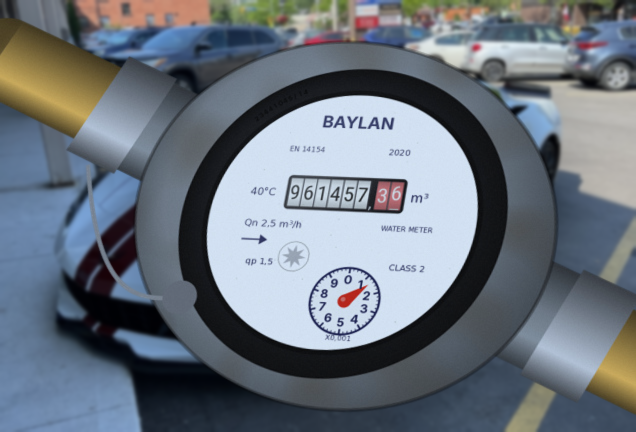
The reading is 961457.361; m³
